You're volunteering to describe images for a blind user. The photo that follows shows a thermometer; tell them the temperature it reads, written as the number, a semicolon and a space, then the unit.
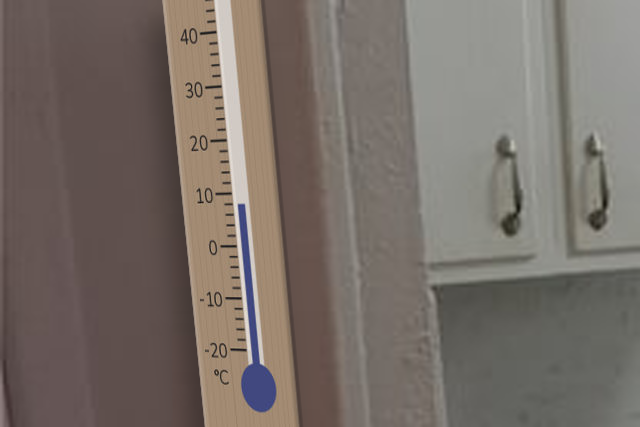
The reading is 8; °C
